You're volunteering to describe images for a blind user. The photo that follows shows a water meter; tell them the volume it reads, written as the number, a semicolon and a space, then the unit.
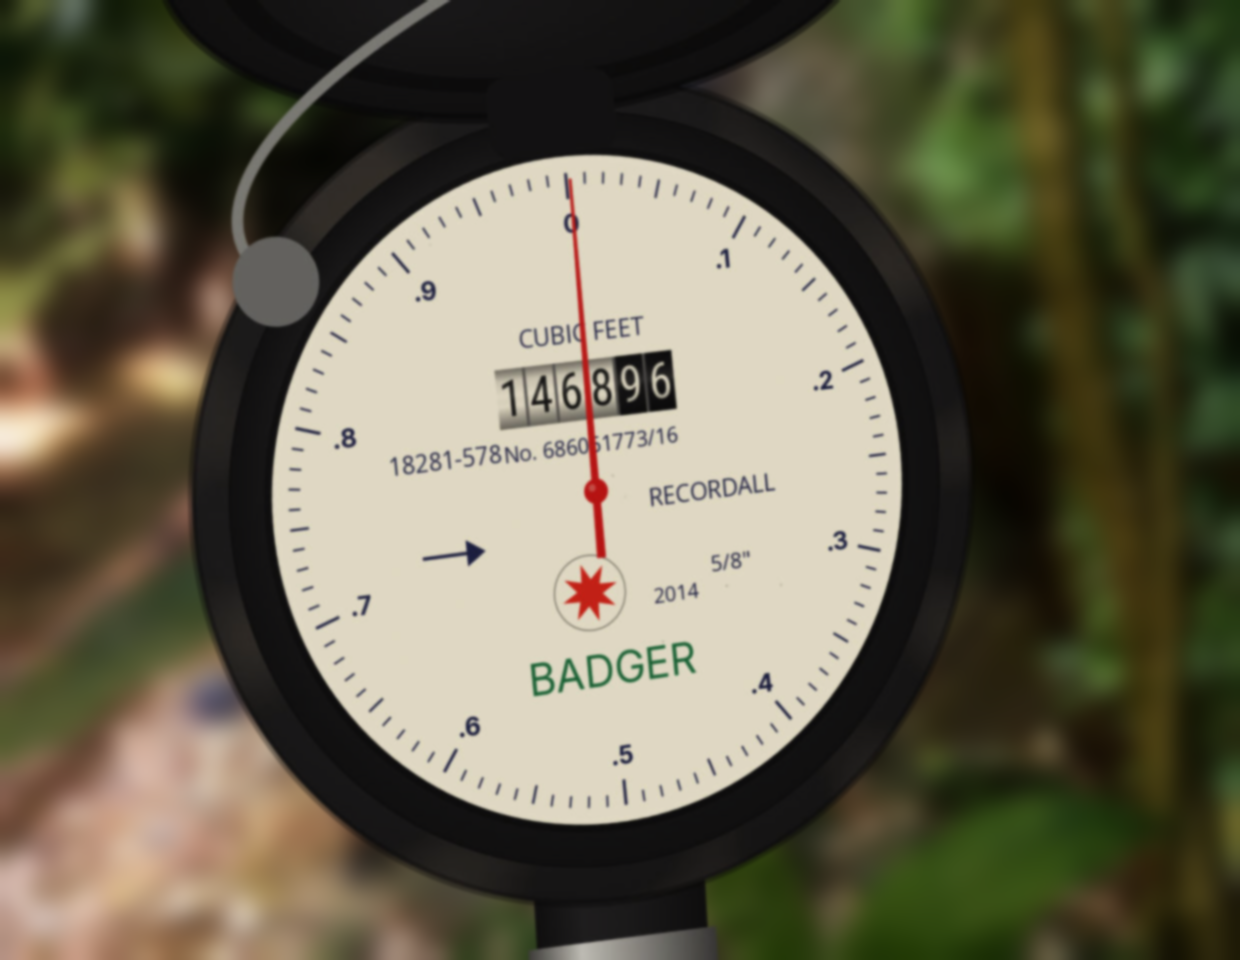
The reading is 146896.00; ft³
